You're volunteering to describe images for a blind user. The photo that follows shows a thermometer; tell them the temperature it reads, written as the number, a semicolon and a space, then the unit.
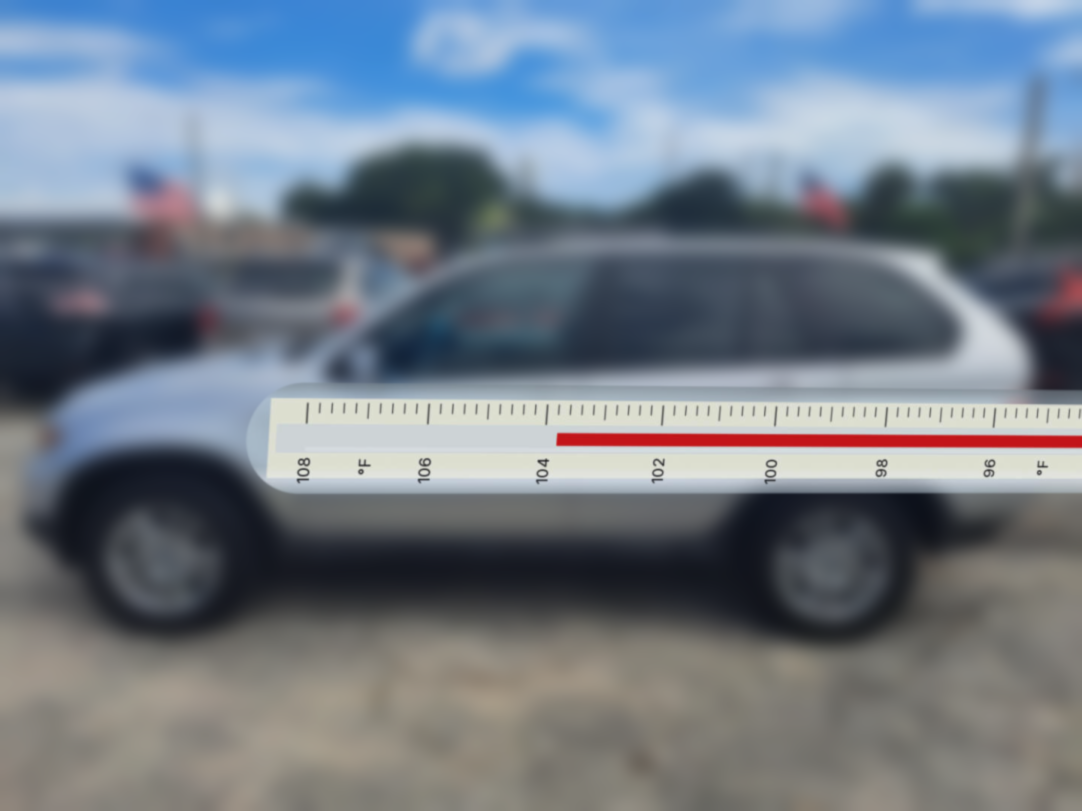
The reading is 103.8; °F
